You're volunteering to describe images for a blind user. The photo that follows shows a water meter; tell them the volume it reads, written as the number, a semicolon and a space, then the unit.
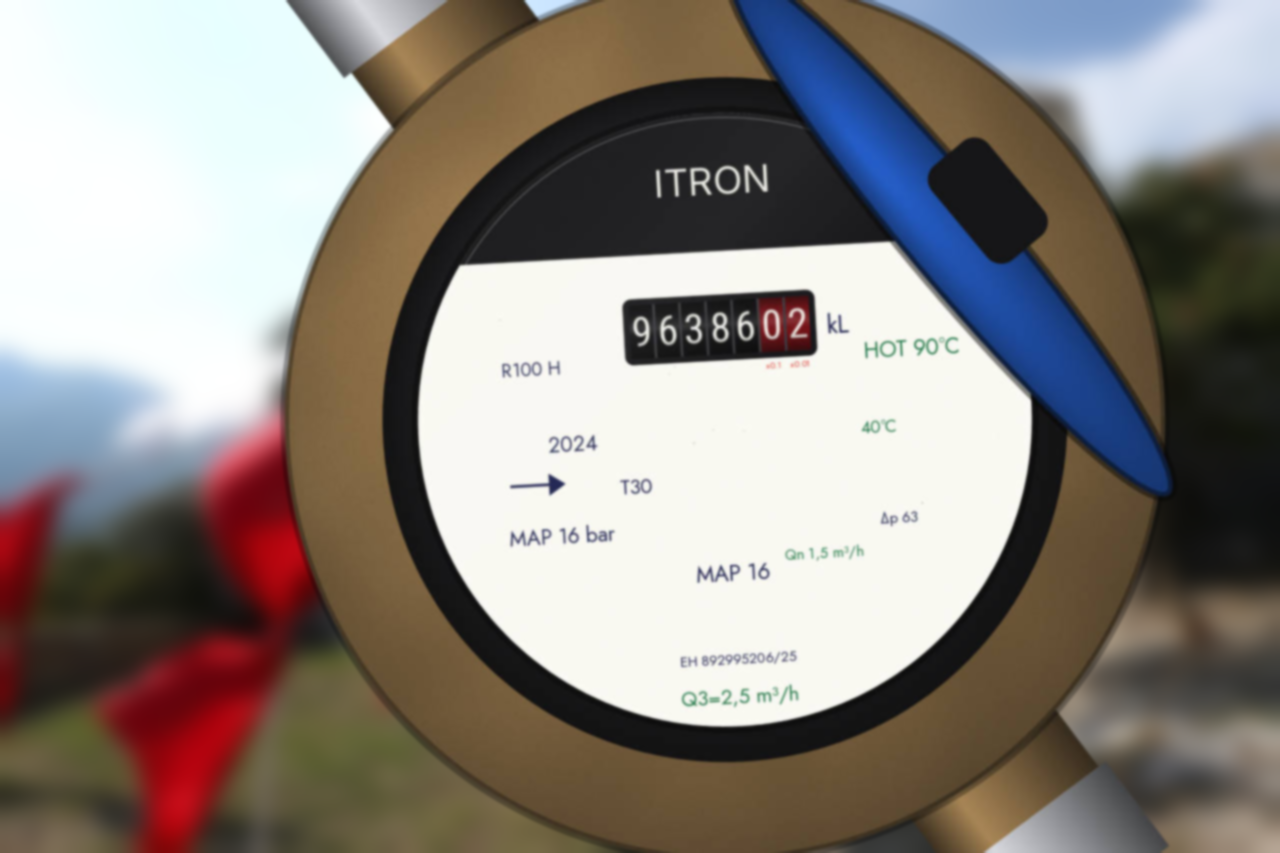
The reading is 96386.02; kL
